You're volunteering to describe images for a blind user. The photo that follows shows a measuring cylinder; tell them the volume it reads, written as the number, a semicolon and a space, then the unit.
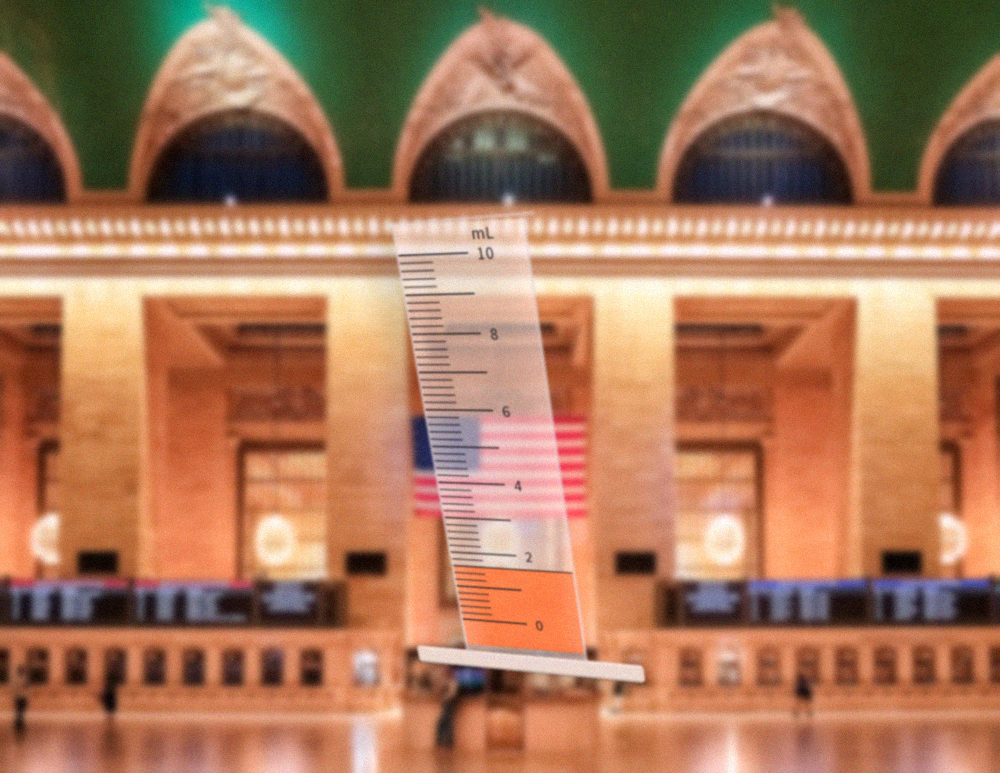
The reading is 1.6; mL
